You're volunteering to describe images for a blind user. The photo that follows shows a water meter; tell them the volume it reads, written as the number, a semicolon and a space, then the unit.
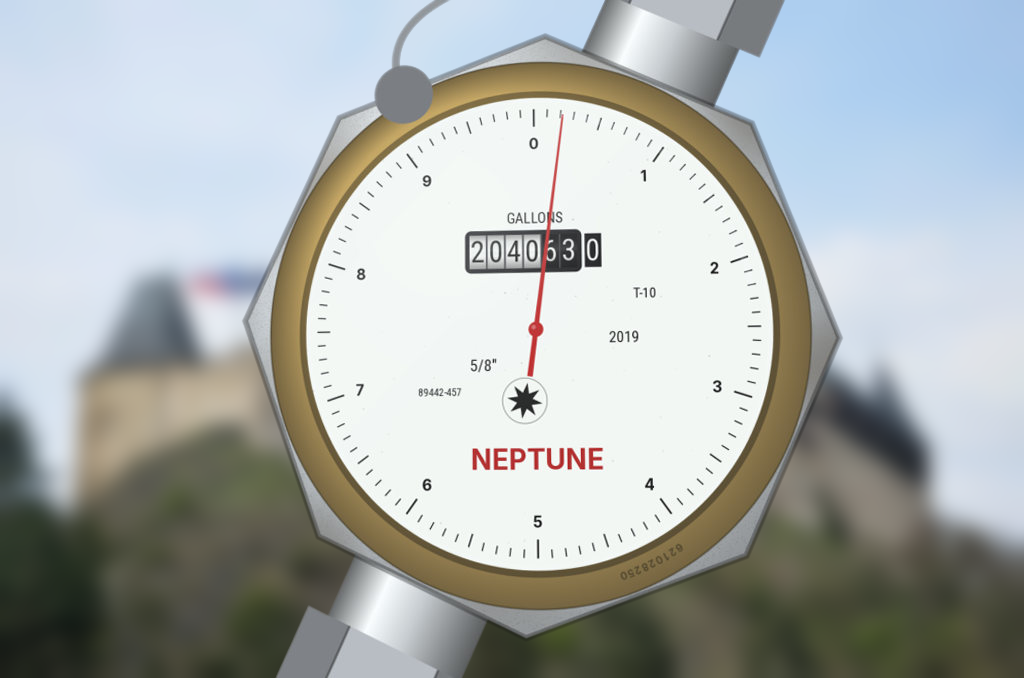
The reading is 2040630.2; gal
